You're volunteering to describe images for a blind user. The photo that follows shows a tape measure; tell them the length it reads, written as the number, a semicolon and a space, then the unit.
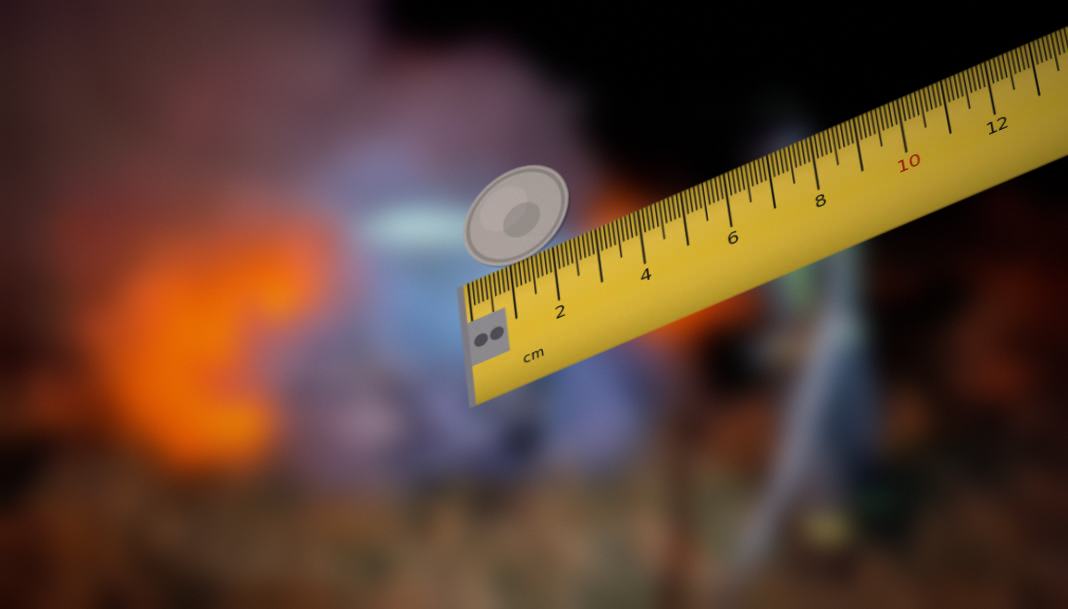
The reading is 2.5; cm
